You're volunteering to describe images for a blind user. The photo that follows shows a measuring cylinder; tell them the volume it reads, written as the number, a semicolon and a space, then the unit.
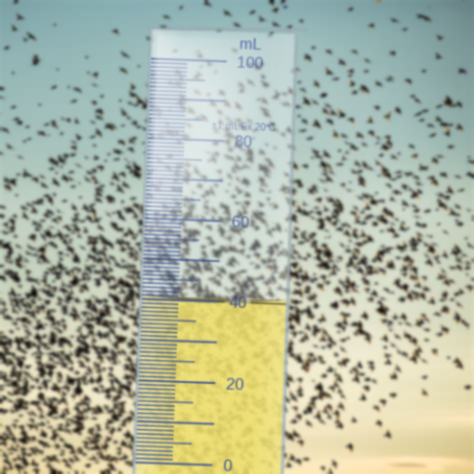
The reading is 40; mL
